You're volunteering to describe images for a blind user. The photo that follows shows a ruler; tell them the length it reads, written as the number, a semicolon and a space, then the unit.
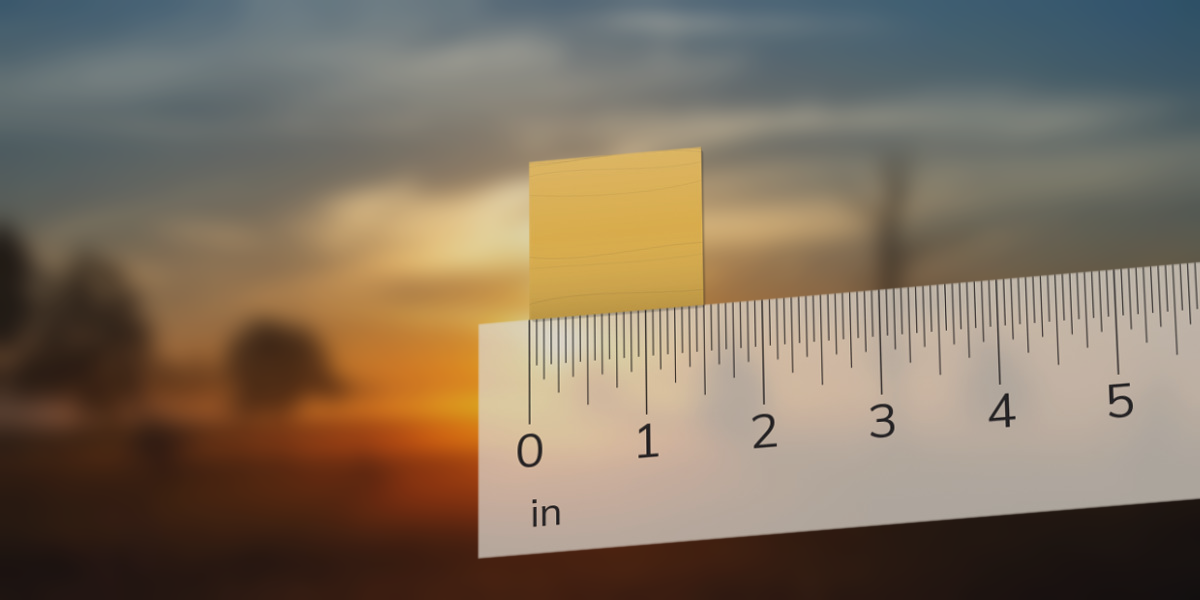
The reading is 1.5; in
